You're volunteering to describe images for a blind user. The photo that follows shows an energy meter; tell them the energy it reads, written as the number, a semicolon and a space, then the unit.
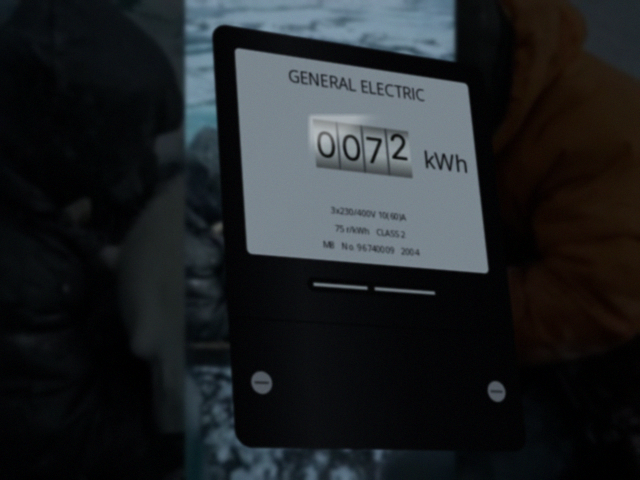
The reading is 72; kWh
